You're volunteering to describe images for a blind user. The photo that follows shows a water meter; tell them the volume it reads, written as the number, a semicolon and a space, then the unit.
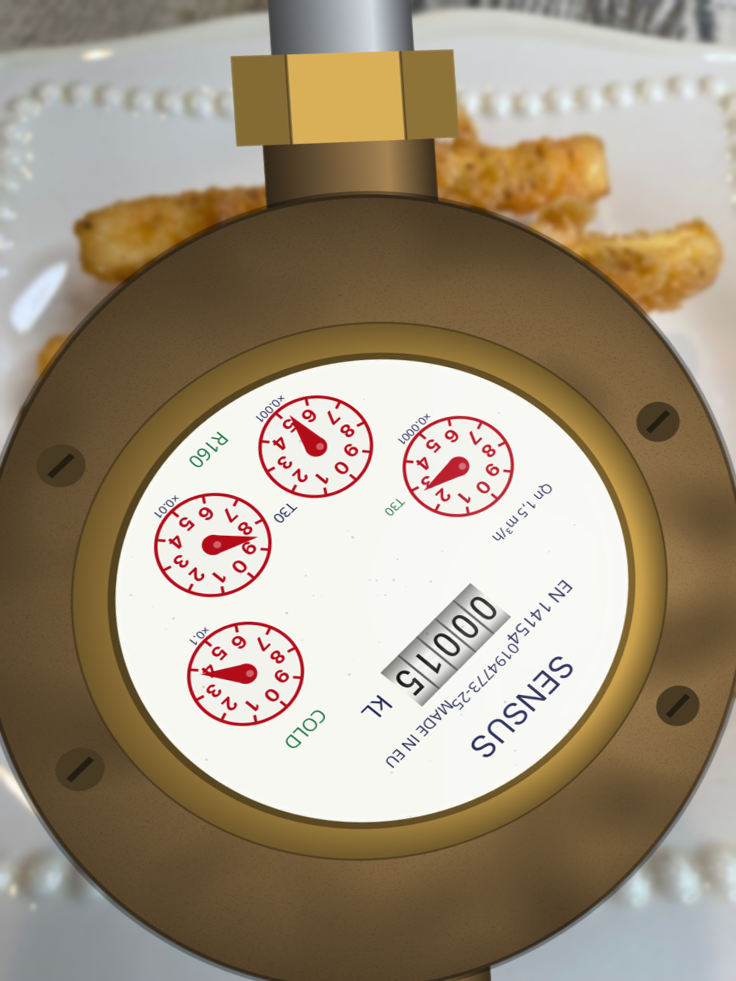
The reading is 15.3852; kL
